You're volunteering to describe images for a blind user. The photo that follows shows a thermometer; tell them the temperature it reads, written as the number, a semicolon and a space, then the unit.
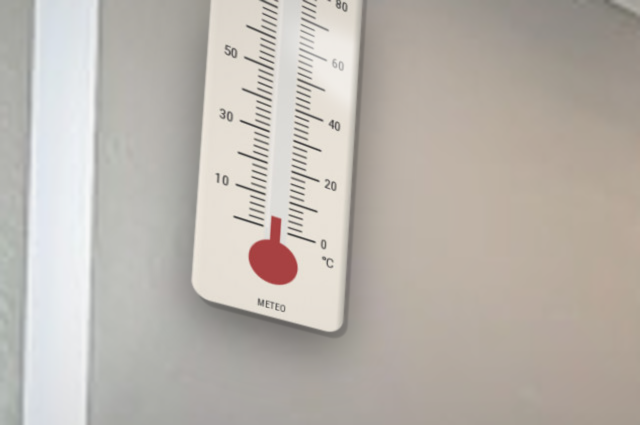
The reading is 4; °C
